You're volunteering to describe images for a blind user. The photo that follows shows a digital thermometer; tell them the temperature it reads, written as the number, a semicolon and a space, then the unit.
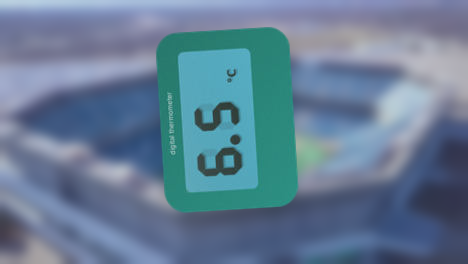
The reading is 6.5; °C
